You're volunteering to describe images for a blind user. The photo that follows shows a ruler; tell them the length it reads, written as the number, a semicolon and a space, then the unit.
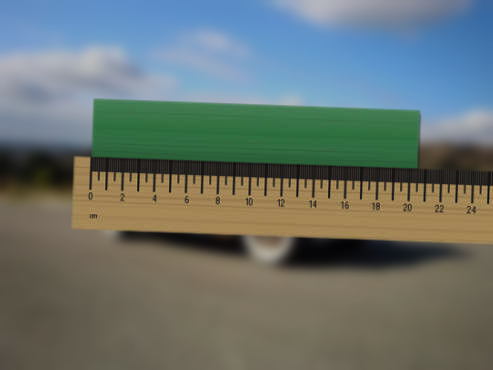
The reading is 20.5; cm
